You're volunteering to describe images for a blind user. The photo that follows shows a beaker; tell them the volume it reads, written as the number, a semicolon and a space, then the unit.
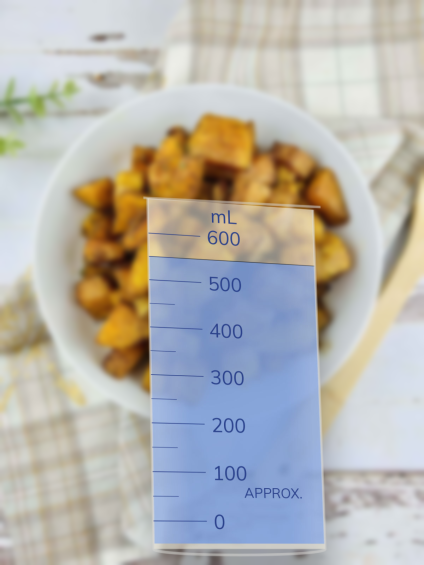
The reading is 550; mL
